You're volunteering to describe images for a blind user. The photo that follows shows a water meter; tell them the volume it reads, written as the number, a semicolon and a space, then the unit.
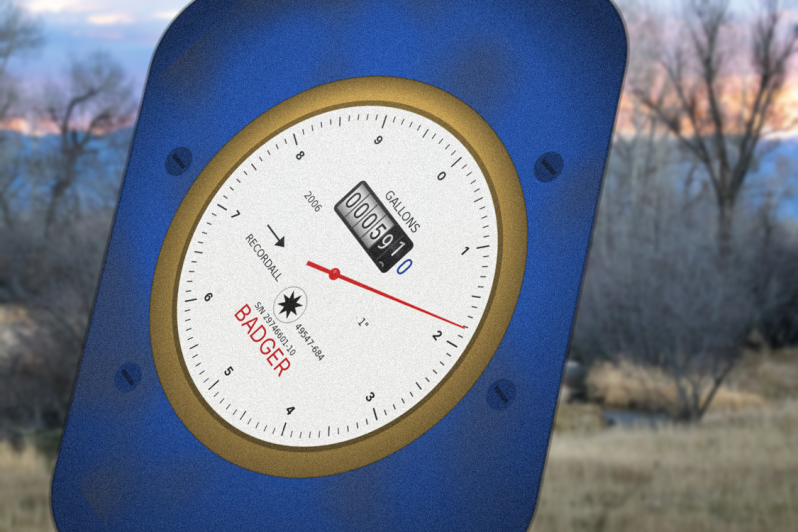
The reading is 5911.8; gal
